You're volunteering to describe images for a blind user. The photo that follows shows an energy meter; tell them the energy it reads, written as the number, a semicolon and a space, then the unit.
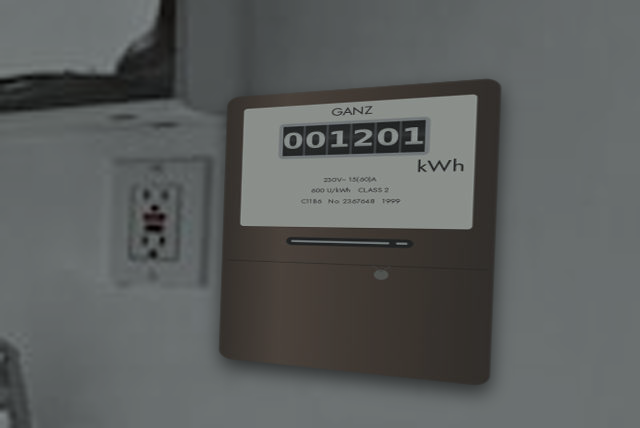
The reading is 1201; kWh
